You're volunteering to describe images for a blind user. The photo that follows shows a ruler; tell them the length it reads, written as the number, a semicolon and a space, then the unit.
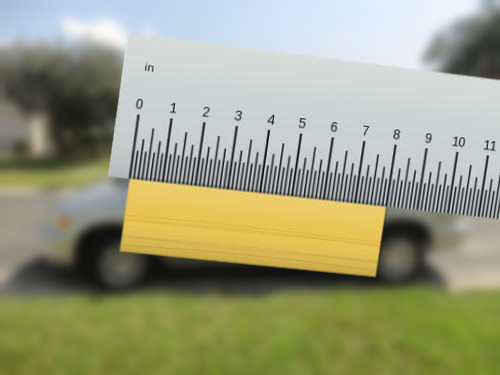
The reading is 8; in
